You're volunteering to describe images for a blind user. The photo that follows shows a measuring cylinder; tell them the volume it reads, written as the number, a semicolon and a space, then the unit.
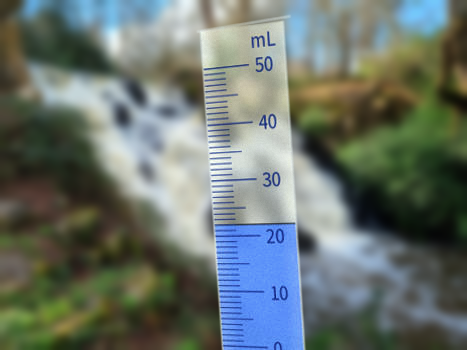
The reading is 22; mL
